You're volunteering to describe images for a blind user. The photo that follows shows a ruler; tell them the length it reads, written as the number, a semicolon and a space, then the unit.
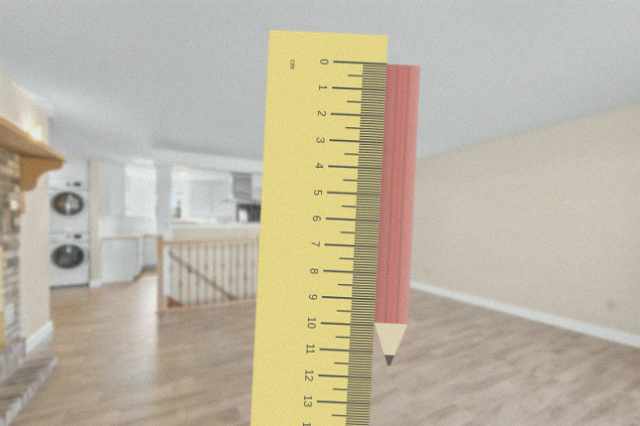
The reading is 11.5; cm
